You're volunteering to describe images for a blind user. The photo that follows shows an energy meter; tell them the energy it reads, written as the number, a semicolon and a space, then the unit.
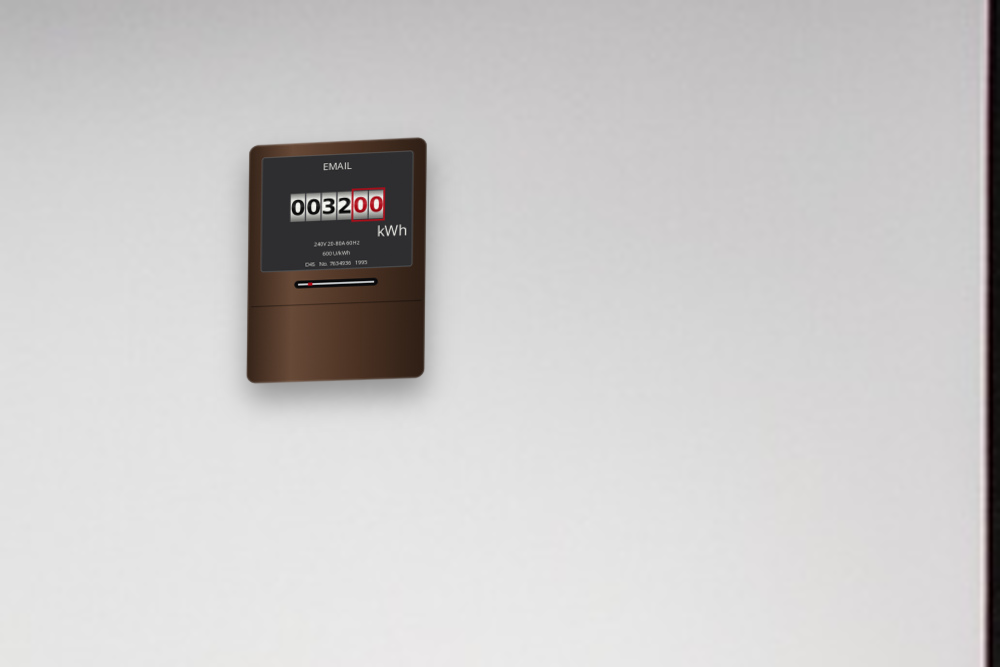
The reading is 32.00; kWh
